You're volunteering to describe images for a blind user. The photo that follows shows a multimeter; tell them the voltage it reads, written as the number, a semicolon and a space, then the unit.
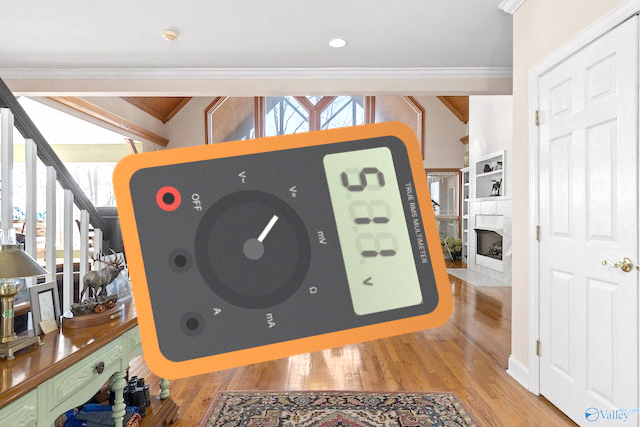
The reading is 511; V
